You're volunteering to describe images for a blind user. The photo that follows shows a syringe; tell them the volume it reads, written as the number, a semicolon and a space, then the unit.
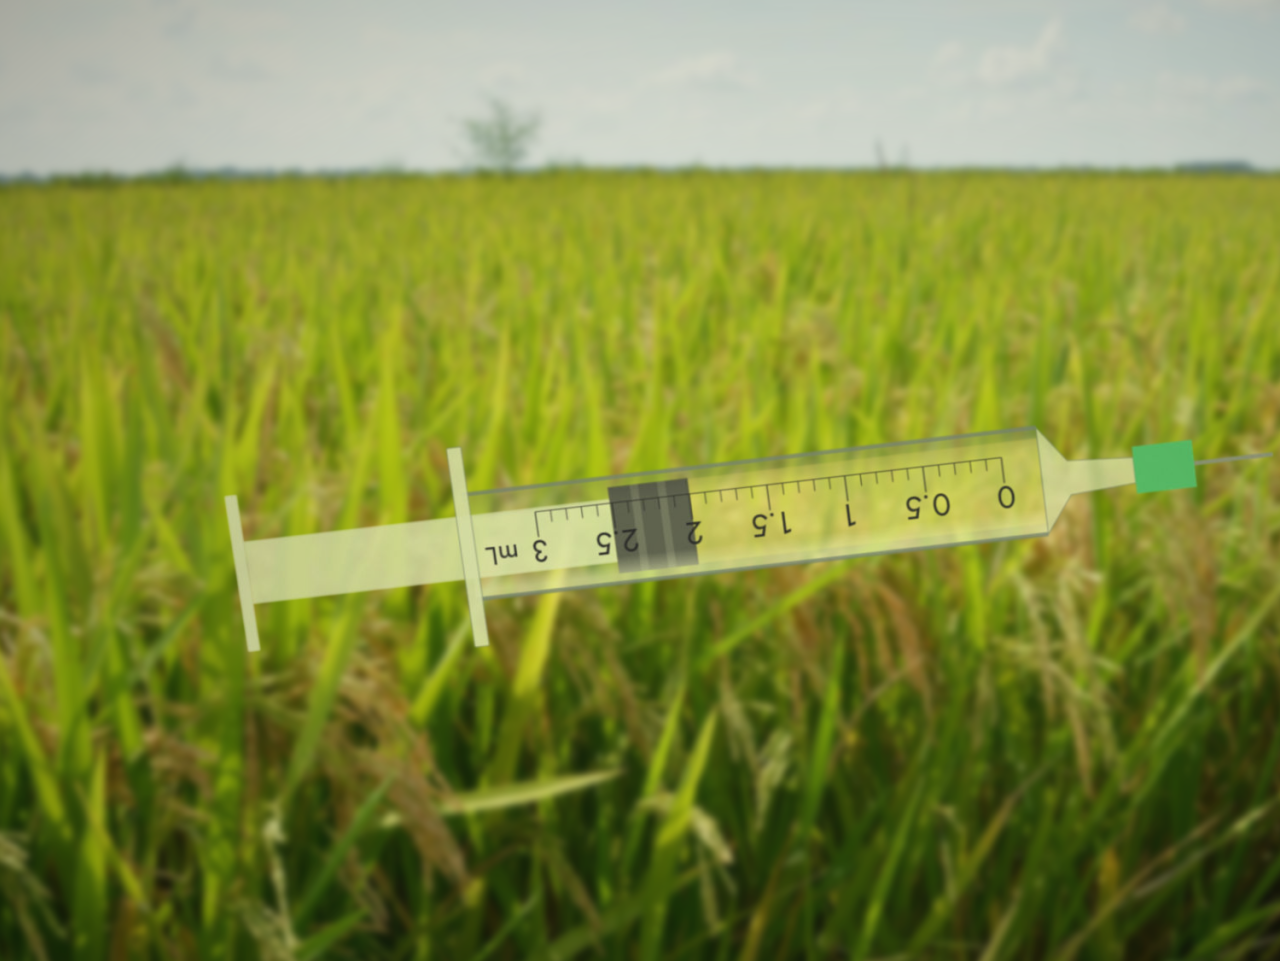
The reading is 2; mL
